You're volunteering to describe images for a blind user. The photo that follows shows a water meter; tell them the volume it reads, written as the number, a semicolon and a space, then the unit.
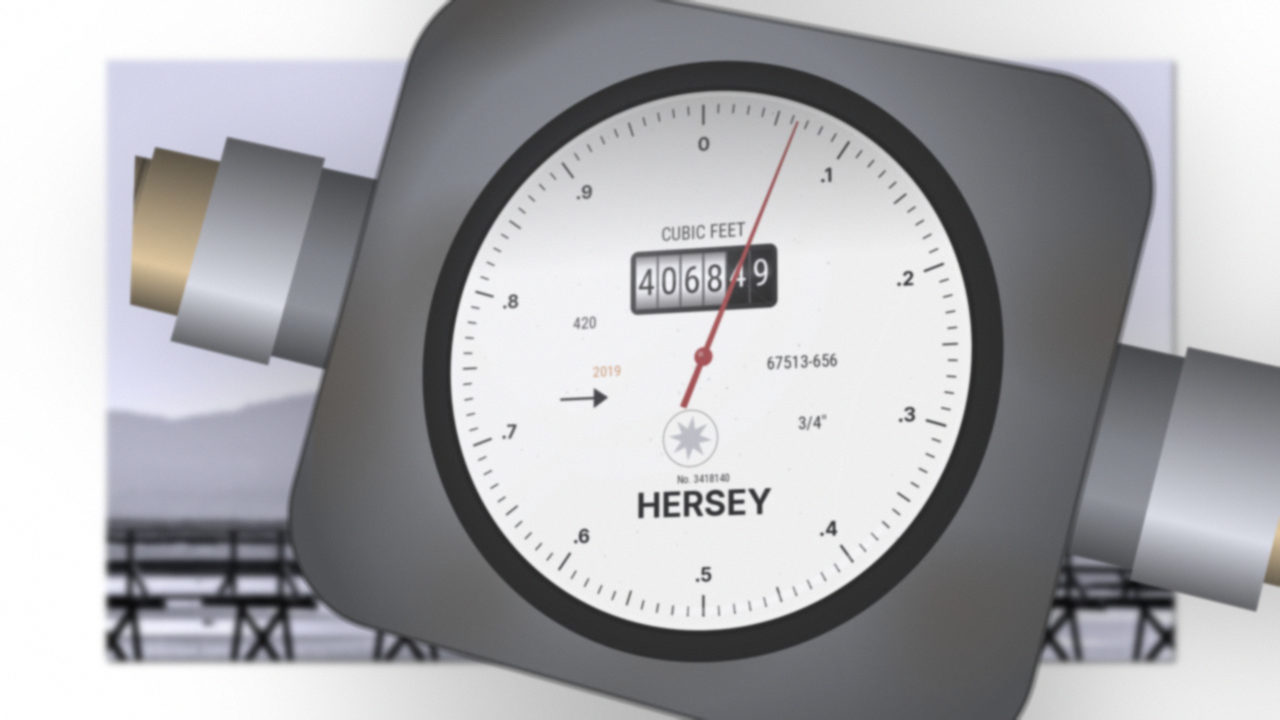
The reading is 406849.06; ft³
